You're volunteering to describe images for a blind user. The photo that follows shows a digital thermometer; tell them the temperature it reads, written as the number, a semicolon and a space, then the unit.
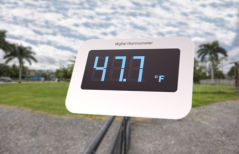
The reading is 47.7; °F
